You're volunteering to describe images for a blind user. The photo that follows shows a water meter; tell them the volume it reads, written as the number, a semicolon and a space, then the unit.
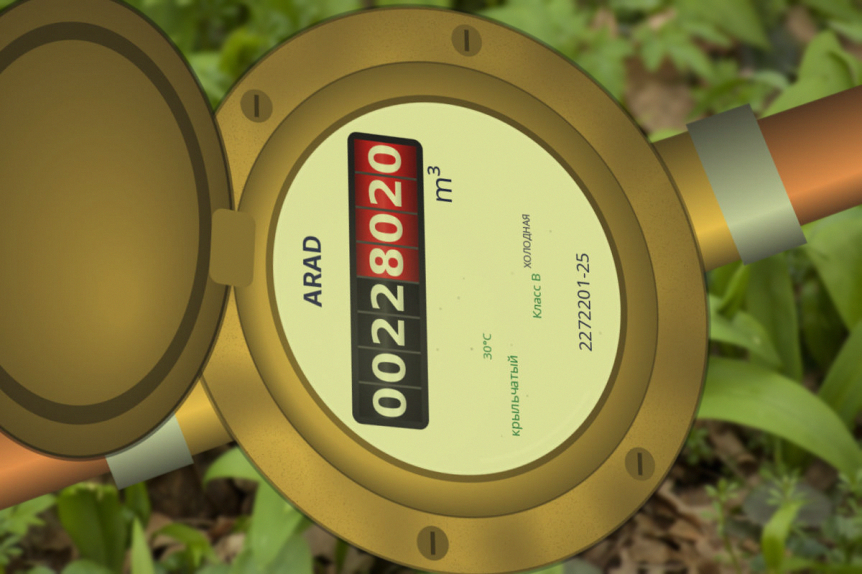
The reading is 22.8020; m³
